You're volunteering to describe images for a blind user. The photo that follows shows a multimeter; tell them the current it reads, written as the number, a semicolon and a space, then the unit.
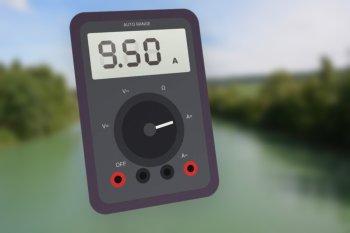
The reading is 9.50; A
